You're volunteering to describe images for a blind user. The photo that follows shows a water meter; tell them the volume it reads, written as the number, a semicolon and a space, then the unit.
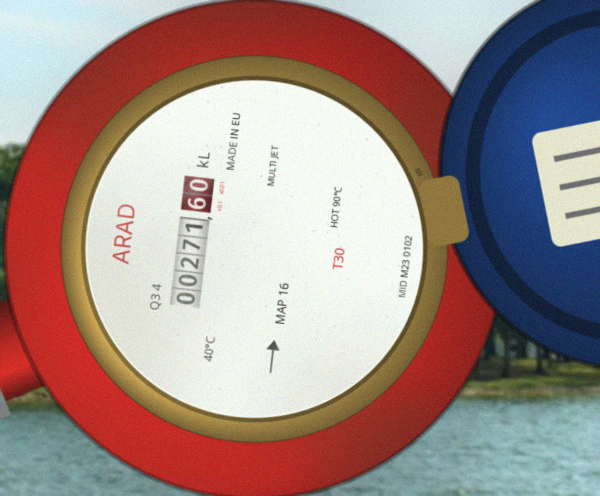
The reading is 271.60; kL
